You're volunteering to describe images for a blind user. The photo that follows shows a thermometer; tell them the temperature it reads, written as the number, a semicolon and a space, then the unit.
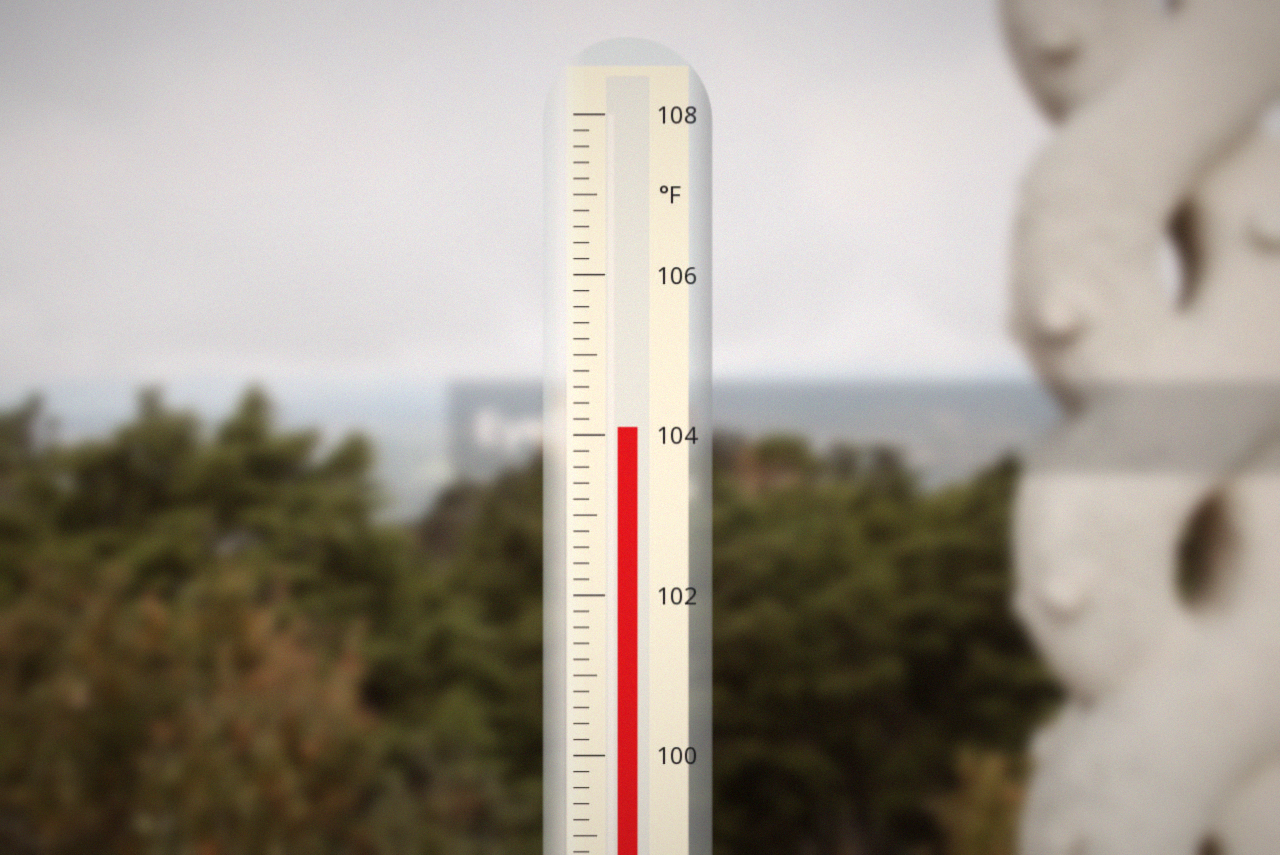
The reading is 104.1; °F
